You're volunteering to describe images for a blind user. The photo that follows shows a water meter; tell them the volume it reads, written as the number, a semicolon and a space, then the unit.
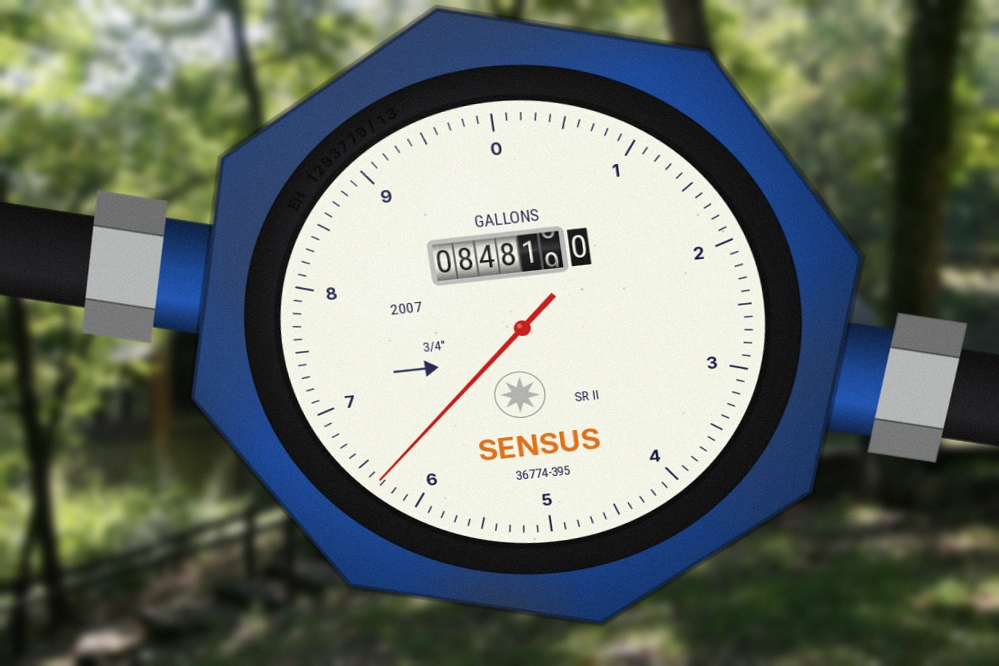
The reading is 848186.3; gal
